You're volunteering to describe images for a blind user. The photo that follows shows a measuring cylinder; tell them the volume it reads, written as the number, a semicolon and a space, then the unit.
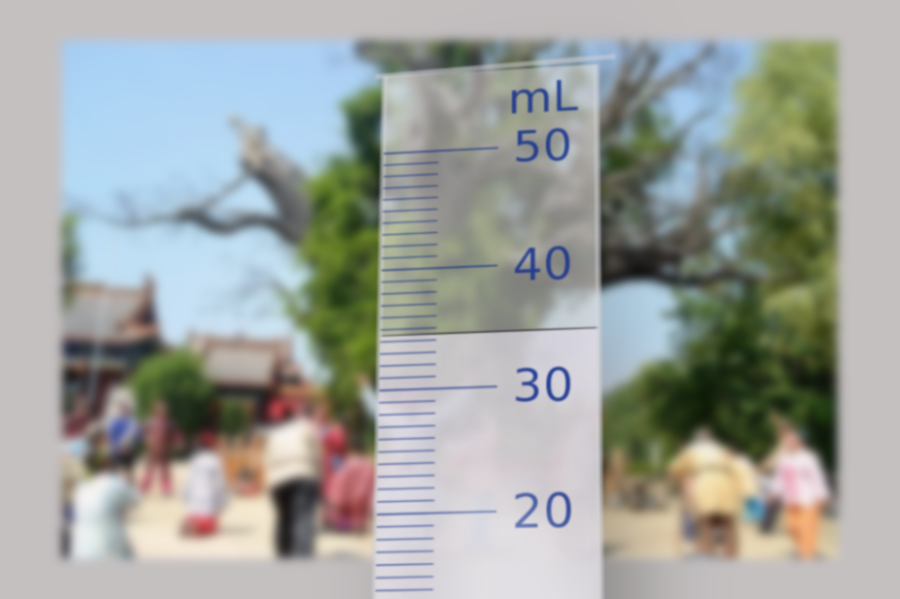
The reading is 34.5; mL
